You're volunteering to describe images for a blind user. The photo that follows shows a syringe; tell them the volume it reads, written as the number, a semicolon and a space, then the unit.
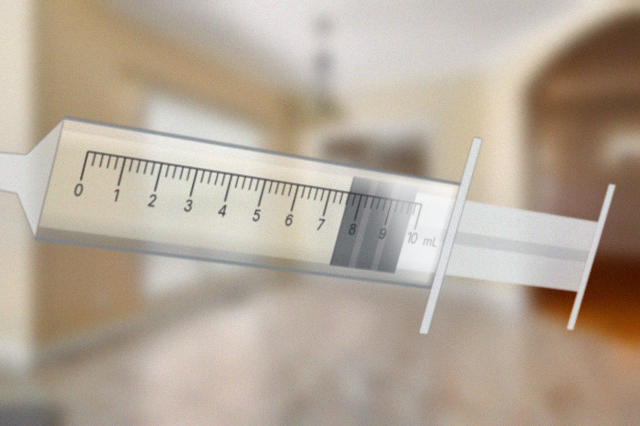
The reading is 7.6; mL
